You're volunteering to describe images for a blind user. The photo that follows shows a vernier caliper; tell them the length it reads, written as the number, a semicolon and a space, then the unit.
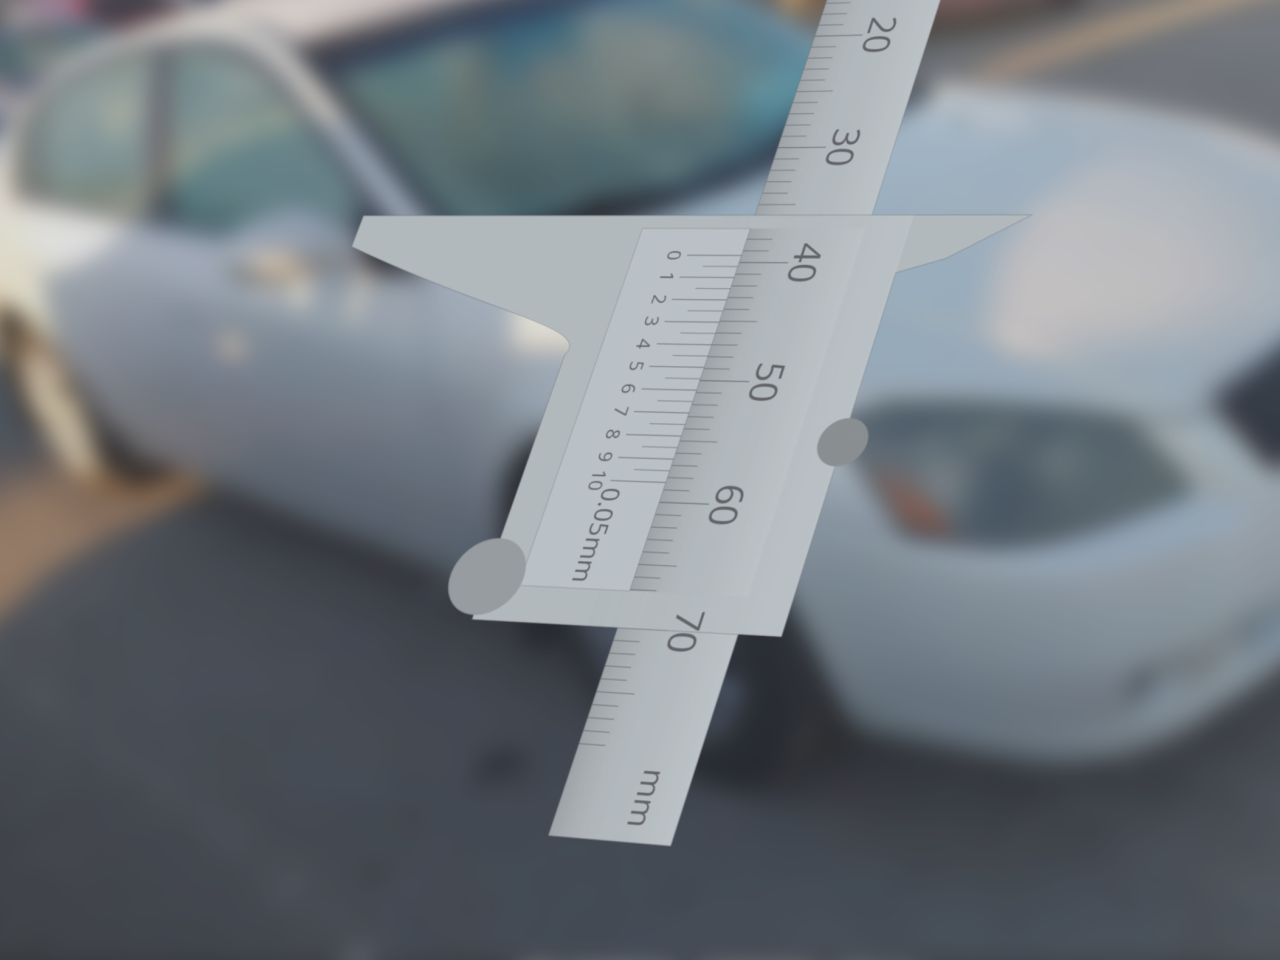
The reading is 39.4; mm
